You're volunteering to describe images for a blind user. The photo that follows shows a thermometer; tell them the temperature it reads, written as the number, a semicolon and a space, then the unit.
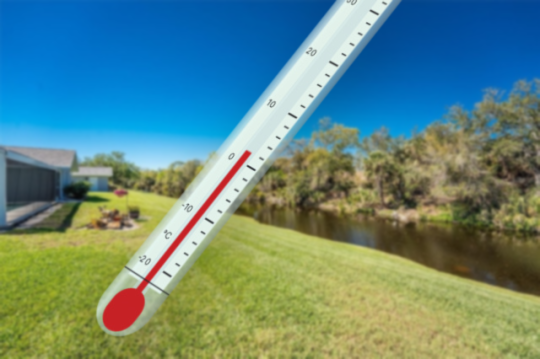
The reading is 2; °C
